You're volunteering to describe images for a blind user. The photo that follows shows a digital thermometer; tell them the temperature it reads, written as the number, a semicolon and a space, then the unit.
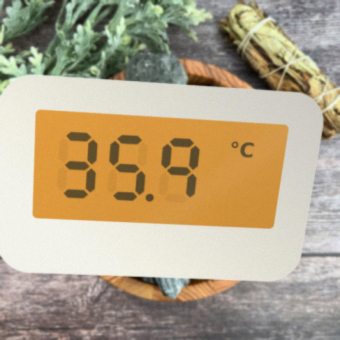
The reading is 35.9; °C
